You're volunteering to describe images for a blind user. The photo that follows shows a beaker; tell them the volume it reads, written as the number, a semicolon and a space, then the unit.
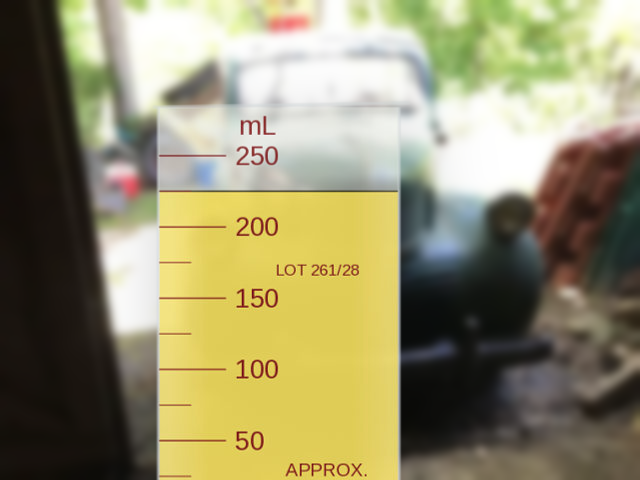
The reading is 225; mL
